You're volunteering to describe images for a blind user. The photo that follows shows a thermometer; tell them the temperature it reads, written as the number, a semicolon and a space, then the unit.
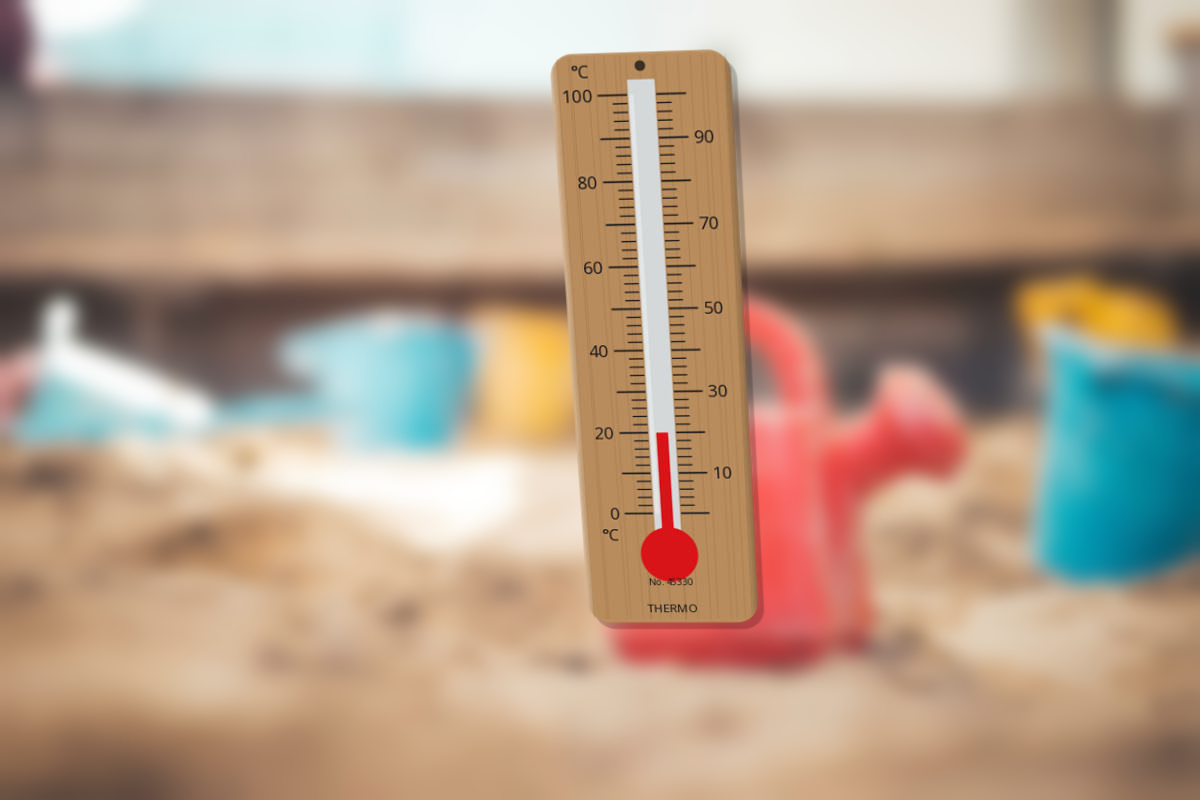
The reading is 20; °C
